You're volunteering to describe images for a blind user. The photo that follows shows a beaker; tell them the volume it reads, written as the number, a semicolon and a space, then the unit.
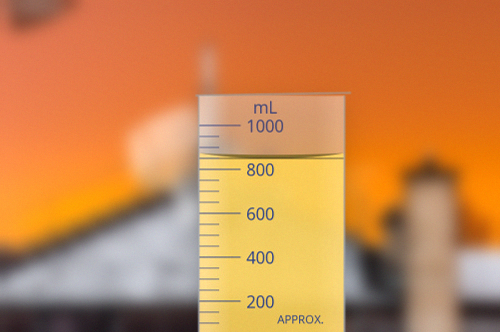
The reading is 850; mL
